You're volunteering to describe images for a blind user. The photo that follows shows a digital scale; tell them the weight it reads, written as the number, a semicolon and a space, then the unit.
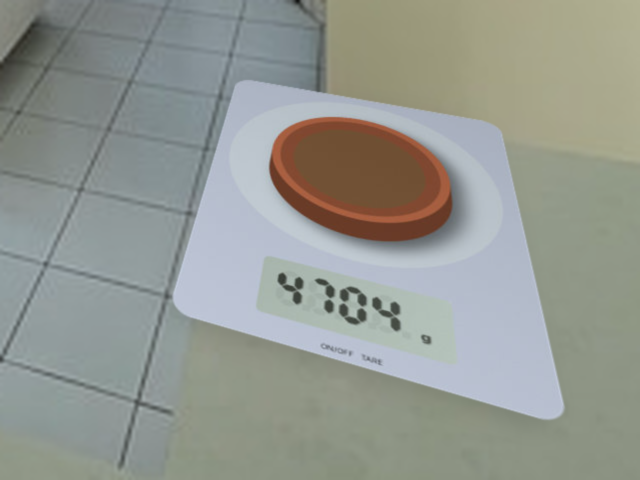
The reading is 4704; g
